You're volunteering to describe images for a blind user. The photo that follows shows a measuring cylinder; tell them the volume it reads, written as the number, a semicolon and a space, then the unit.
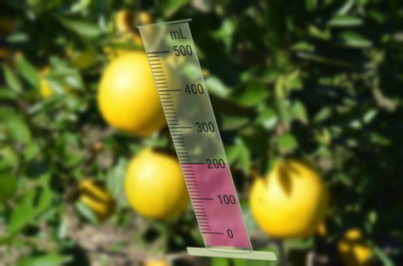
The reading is 200; mL
